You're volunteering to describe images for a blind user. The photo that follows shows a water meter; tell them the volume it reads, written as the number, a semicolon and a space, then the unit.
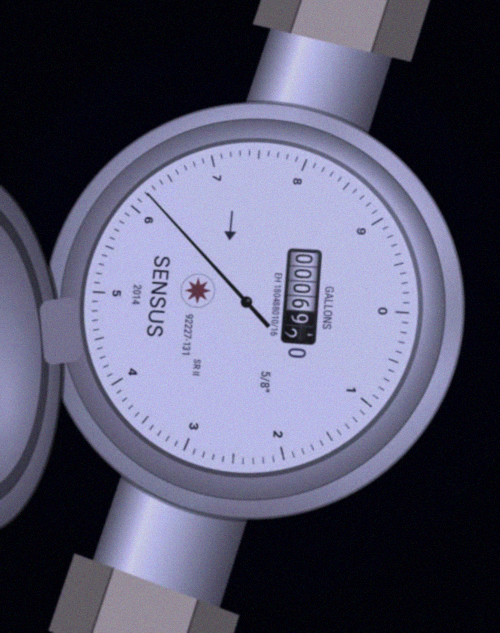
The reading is 6916.2; gal
